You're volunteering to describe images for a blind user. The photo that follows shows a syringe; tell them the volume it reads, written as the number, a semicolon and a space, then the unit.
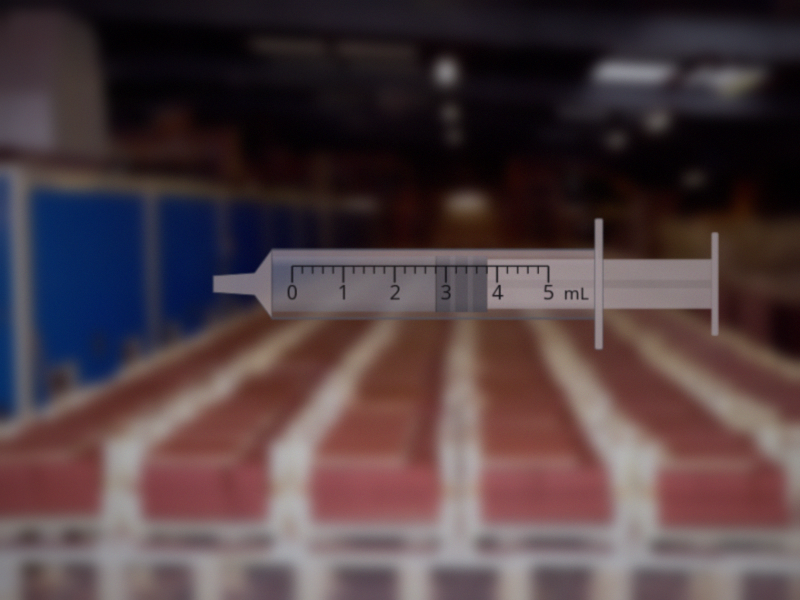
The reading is 2.8; mL
